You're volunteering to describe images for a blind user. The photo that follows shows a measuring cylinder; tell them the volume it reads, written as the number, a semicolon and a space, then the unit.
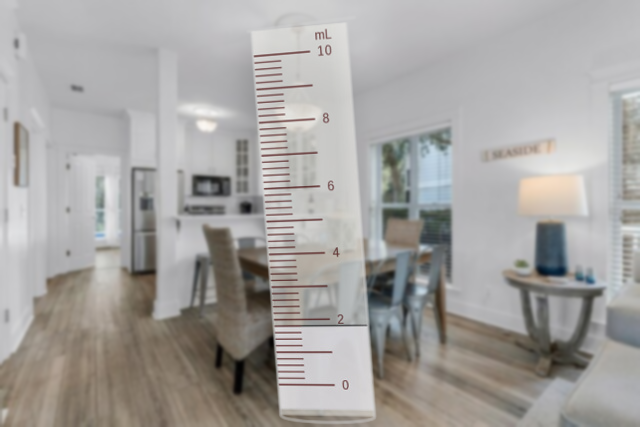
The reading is 1.8; mL
